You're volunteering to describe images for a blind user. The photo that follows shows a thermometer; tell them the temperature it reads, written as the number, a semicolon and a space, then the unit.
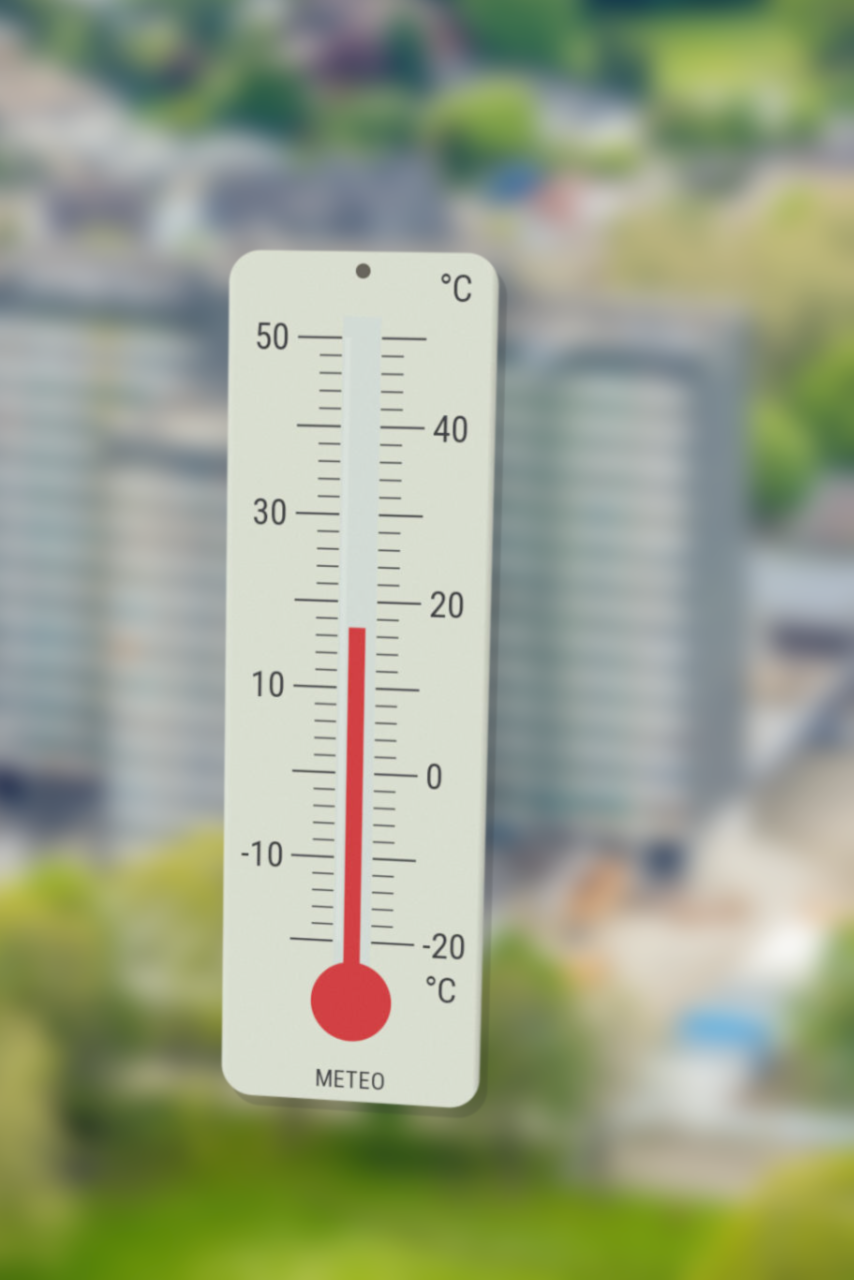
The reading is 17; °C
